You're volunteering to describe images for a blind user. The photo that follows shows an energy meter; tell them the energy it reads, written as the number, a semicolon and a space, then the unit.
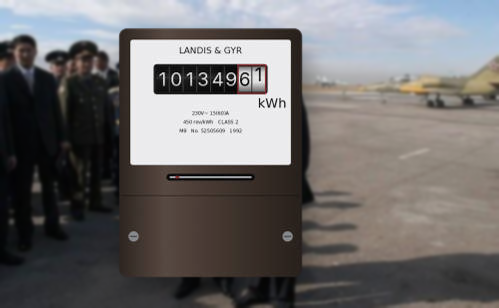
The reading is 101349.61; kWh
